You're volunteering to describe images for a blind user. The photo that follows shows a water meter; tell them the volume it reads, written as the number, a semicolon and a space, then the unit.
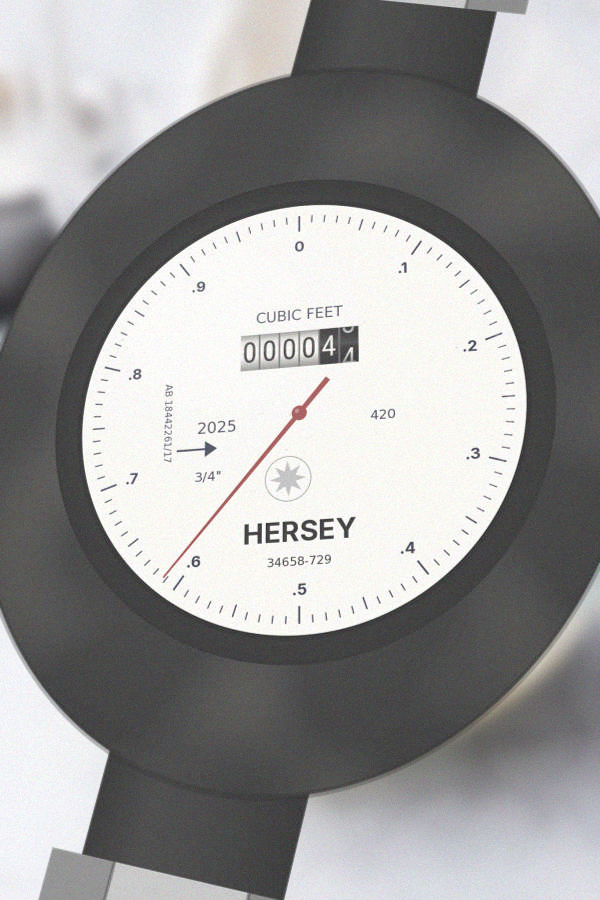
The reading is 43.61; ft³
